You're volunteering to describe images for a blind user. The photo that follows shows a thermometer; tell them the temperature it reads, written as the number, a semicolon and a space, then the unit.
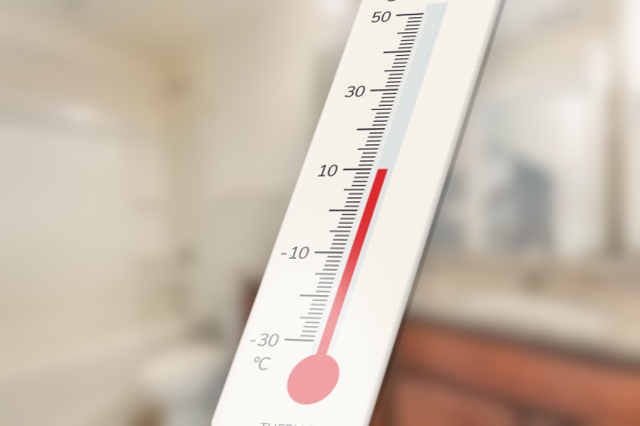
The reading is 10; °C
